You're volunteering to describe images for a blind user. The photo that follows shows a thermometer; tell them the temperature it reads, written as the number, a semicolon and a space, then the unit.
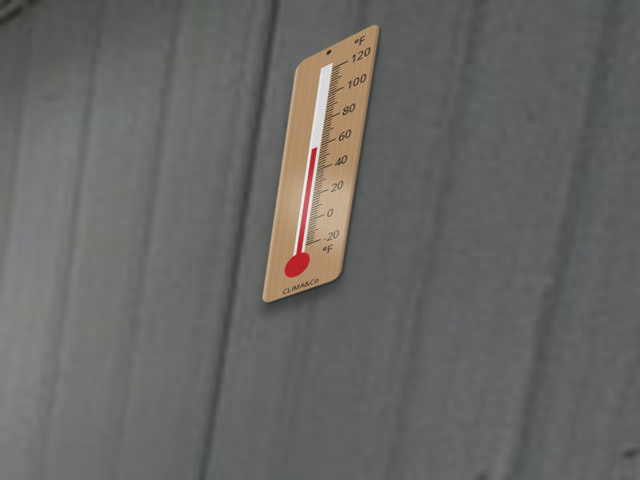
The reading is 60; °F
